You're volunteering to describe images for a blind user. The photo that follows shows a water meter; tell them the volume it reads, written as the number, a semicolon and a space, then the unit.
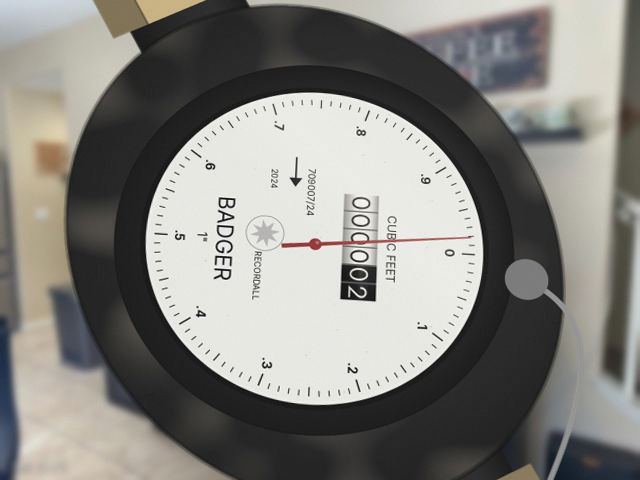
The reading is 1.98; ft³
